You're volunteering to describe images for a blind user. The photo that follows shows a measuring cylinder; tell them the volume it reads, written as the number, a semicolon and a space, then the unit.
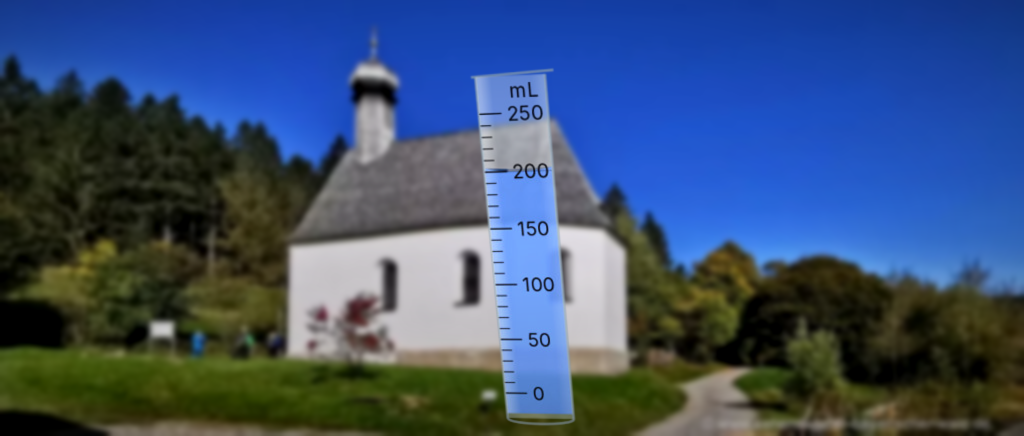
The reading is 200; mL
